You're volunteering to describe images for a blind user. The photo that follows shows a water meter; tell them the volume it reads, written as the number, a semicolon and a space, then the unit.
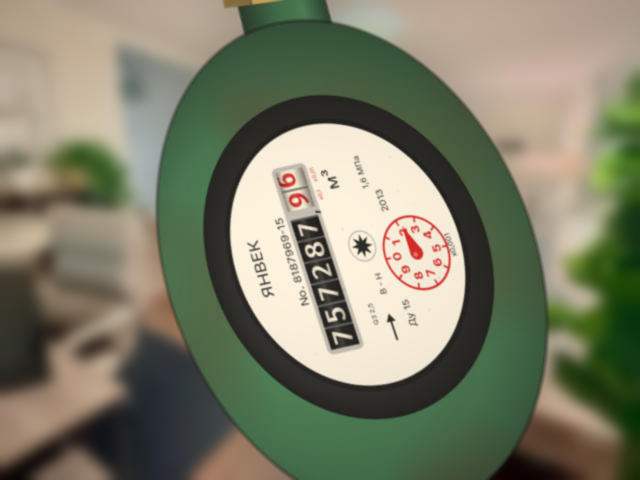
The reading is 757287.962; m³
